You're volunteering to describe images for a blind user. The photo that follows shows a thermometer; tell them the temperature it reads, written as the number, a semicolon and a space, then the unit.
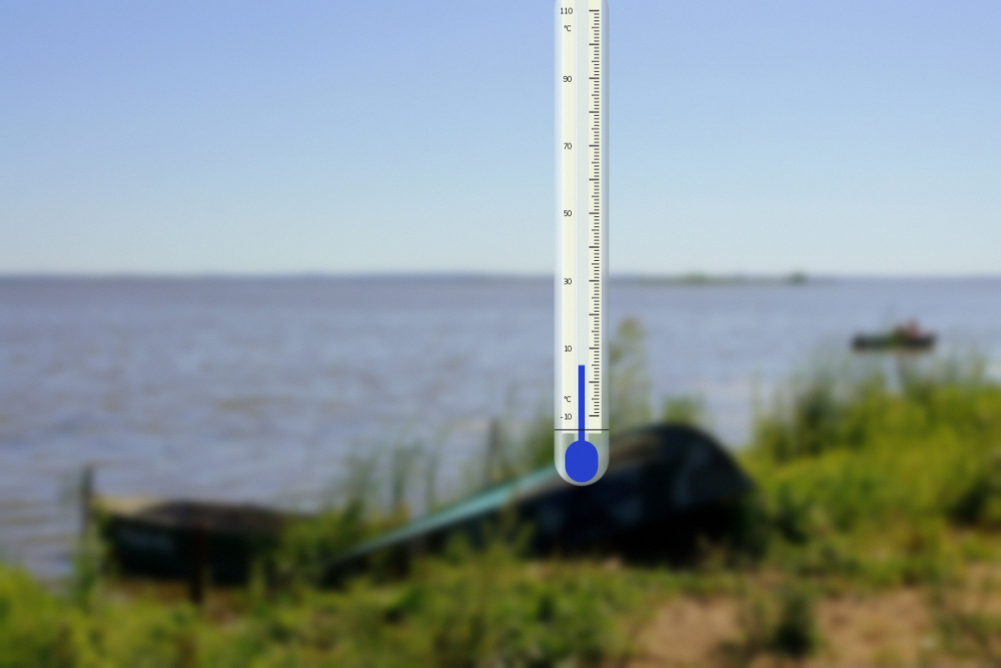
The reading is 5; °C
